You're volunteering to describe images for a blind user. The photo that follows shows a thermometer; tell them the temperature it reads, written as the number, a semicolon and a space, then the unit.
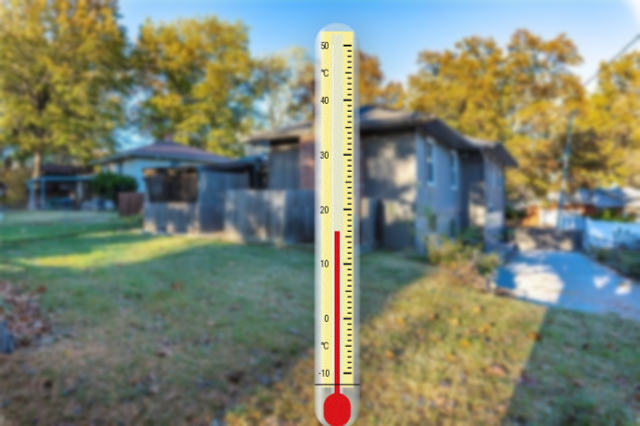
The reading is 16; °C
